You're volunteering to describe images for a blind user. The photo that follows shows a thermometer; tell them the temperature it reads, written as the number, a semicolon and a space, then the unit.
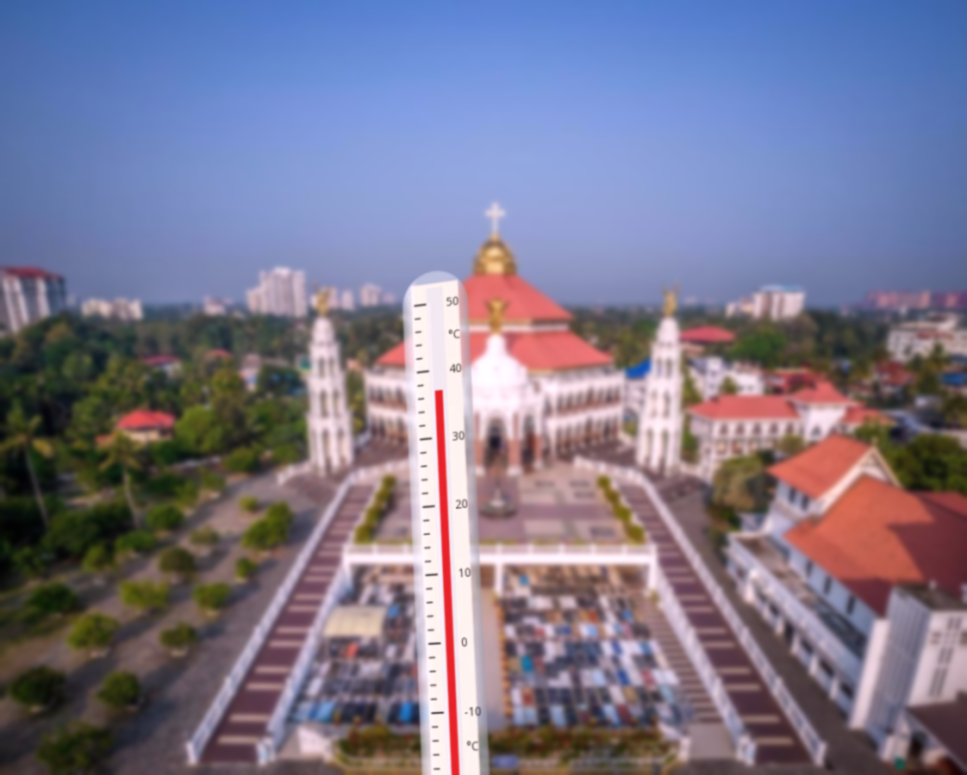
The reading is 37; °C
